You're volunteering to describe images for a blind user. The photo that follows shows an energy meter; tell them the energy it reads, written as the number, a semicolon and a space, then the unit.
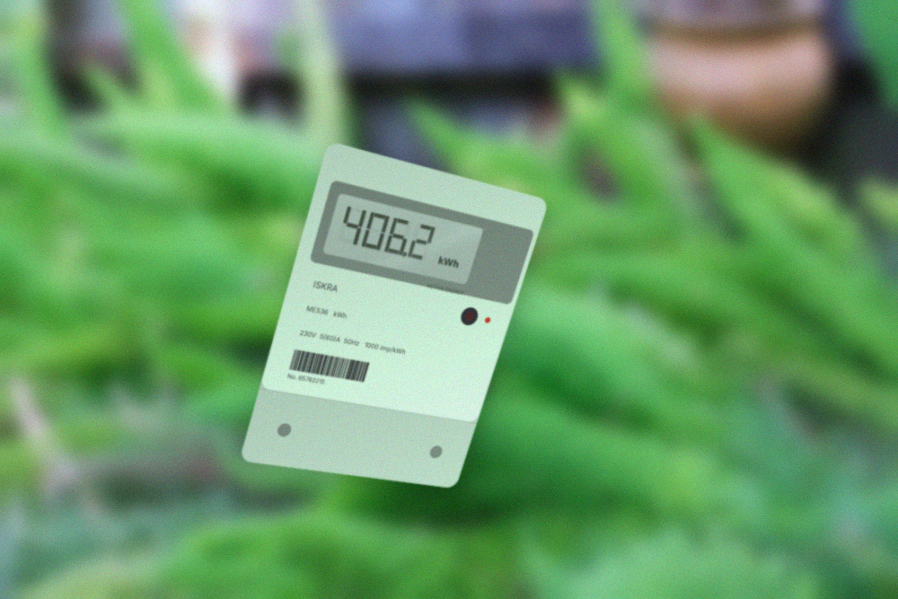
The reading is 406.2; kWh
